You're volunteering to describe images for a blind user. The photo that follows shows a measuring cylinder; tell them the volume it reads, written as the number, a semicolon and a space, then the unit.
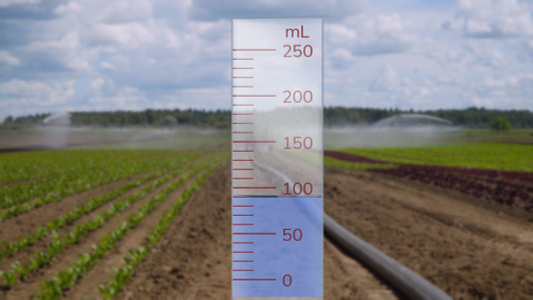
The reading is 90; mL
